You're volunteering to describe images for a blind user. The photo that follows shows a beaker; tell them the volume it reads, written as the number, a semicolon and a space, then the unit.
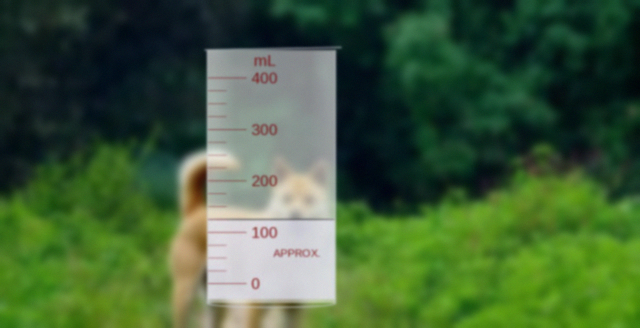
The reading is 125; mL
